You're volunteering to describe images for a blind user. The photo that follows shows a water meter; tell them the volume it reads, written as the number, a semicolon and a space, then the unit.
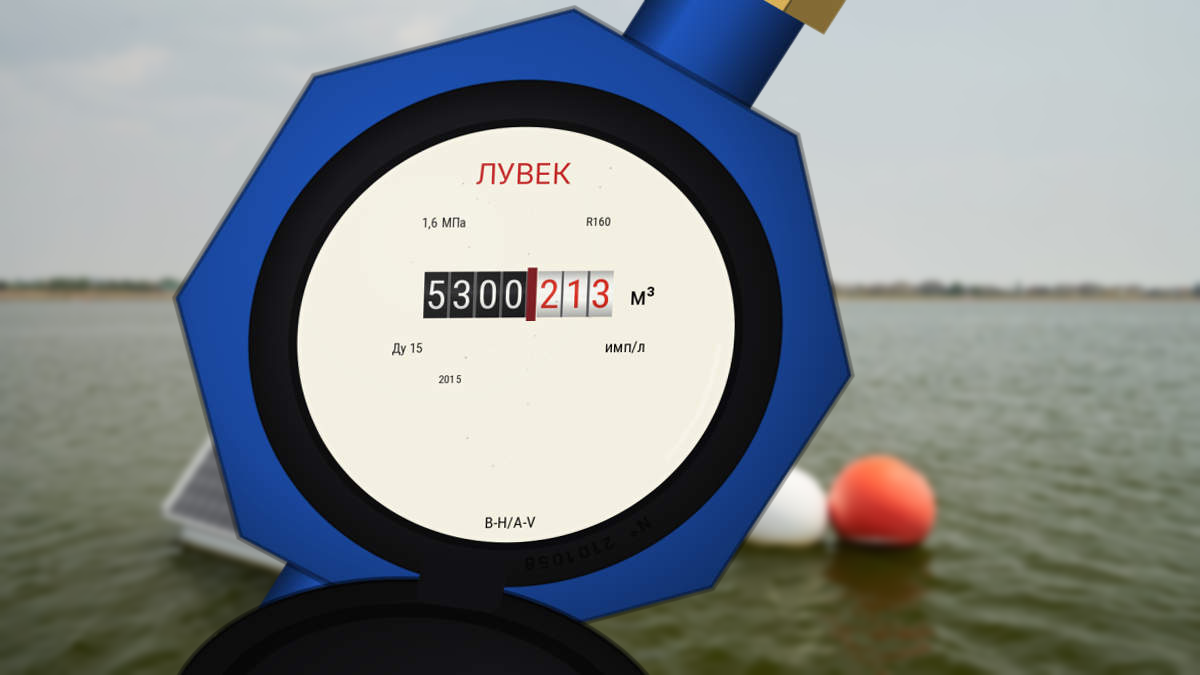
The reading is 5300.213; m³
